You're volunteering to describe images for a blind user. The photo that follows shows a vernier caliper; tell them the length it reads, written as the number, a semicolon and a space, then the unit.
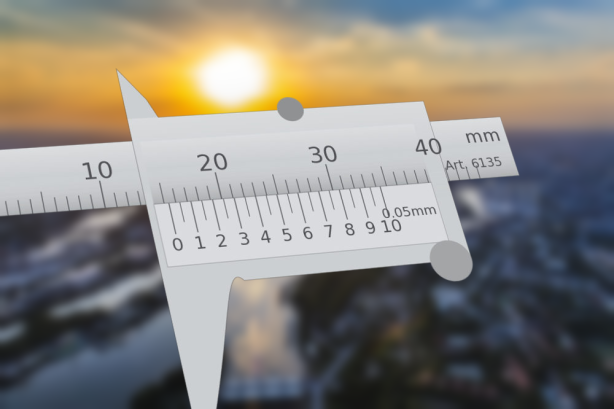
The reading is 15.4; mm
